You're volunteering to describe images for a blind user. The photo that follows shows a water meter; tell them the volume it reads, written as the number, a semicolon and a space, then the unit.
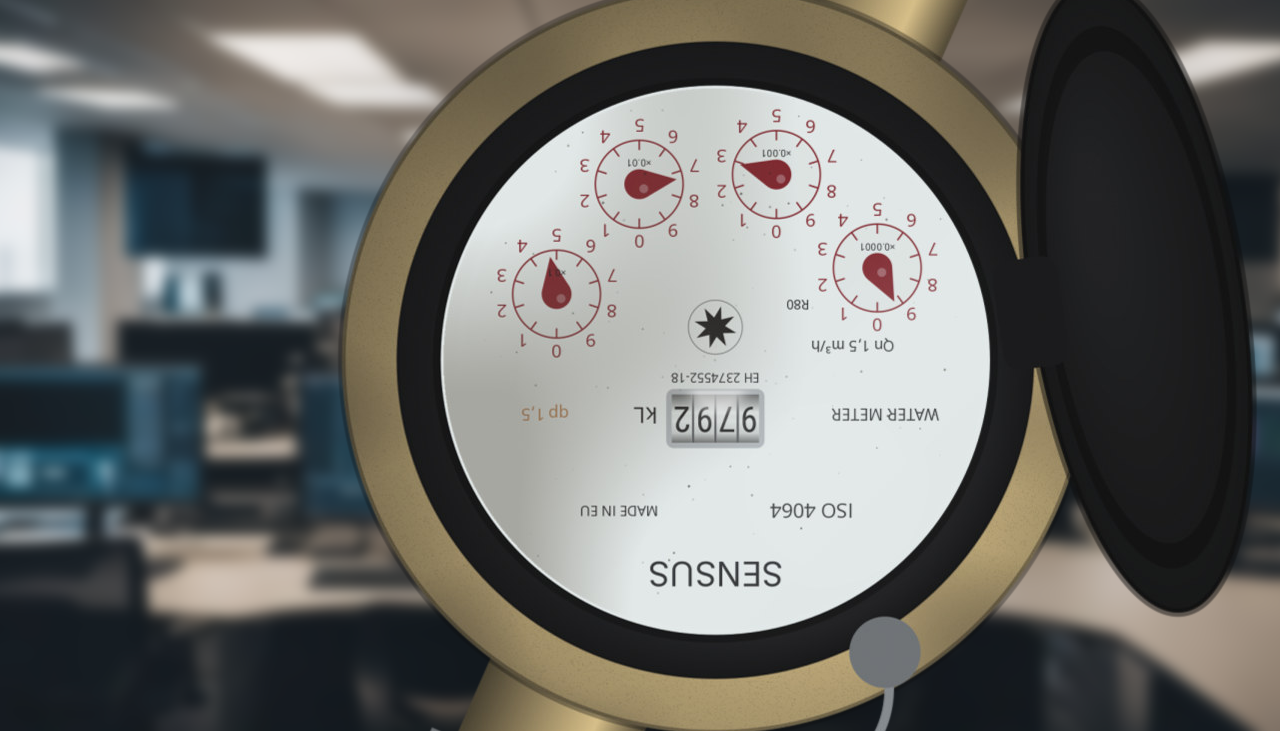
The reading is 9792.4729; kL
